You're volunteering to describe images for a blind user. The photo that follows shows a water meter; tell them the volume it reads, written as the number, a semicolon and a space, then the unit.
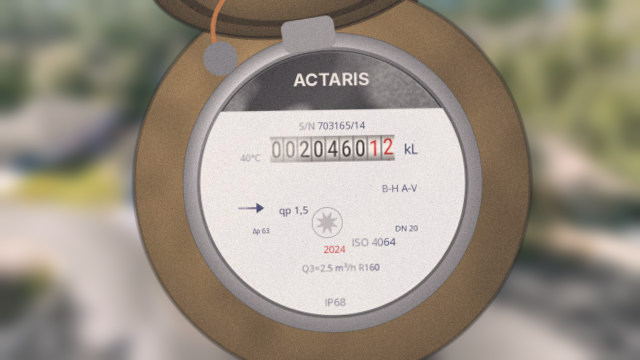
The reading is 20460.12; kL
